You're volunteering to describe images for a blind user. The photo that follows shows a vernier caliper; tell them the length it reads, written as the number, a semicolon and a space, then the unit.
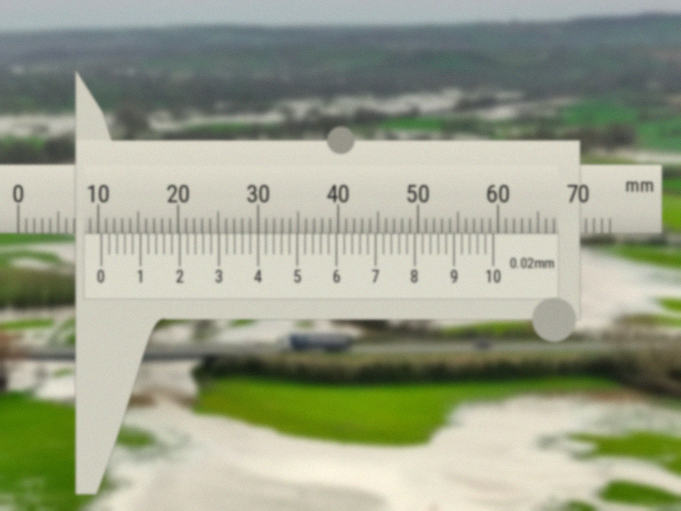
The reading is 10.4; mm
